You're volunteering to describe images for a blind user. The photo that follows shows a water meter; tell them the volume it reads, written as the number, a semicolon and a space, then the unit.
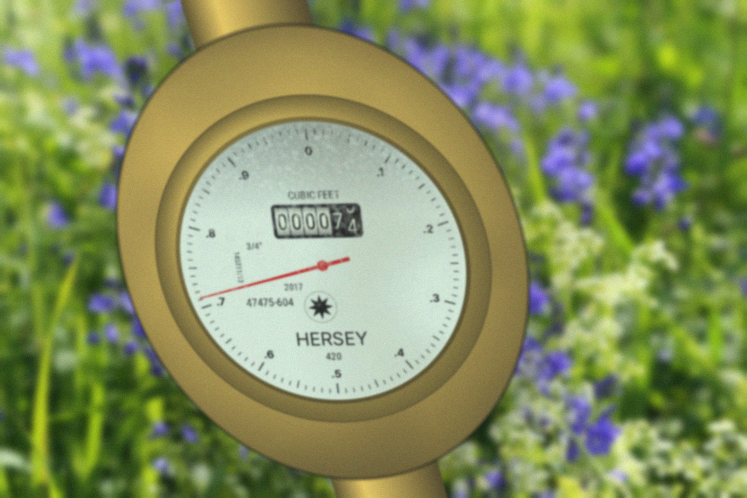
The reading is 73.71; ft³
